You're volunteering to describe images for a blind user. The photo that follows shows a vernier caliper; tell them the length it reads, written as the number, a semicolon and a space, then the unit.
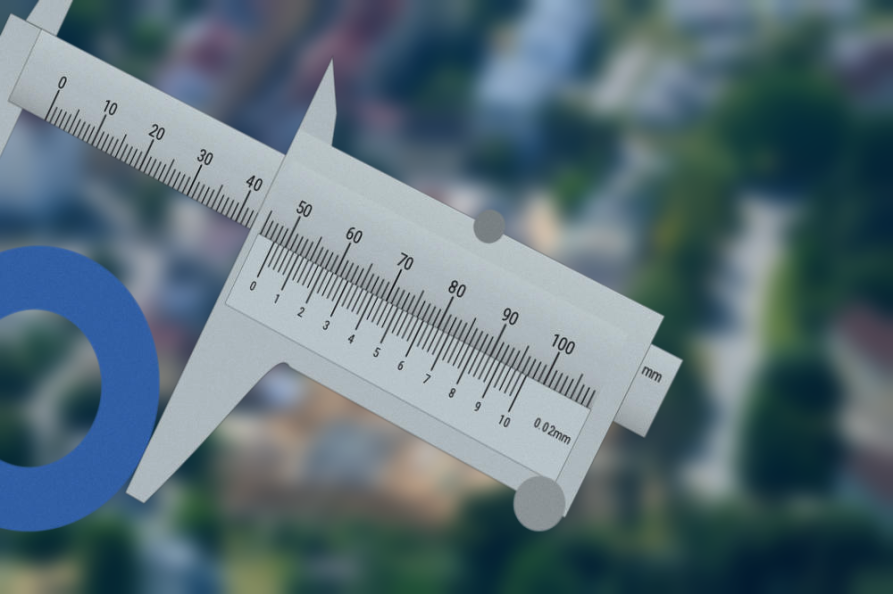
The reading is 47.8; mm
